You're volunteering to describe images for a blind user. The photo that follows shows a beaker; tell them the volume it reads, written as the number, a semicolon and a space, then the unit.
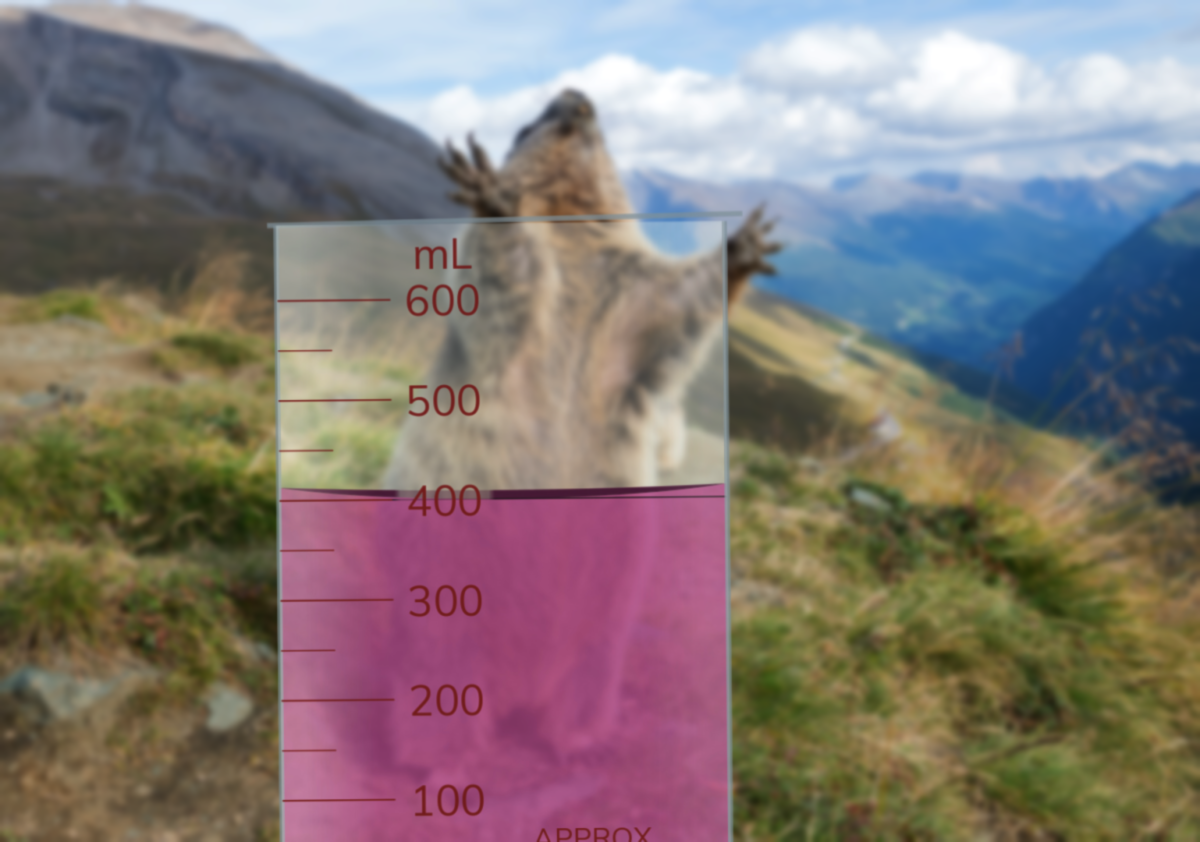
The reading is 400; mL
